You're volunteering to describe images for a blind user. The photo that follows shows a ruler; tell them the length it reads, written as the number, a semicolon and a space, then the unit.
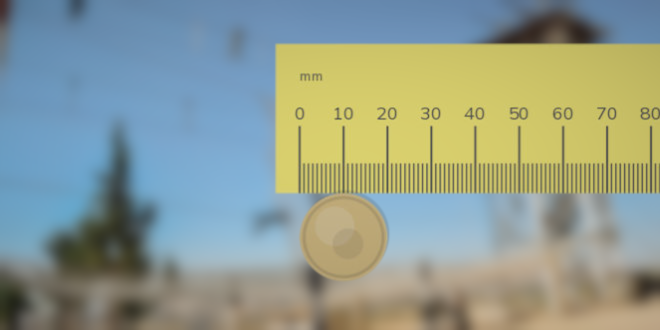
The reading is 20; mm
